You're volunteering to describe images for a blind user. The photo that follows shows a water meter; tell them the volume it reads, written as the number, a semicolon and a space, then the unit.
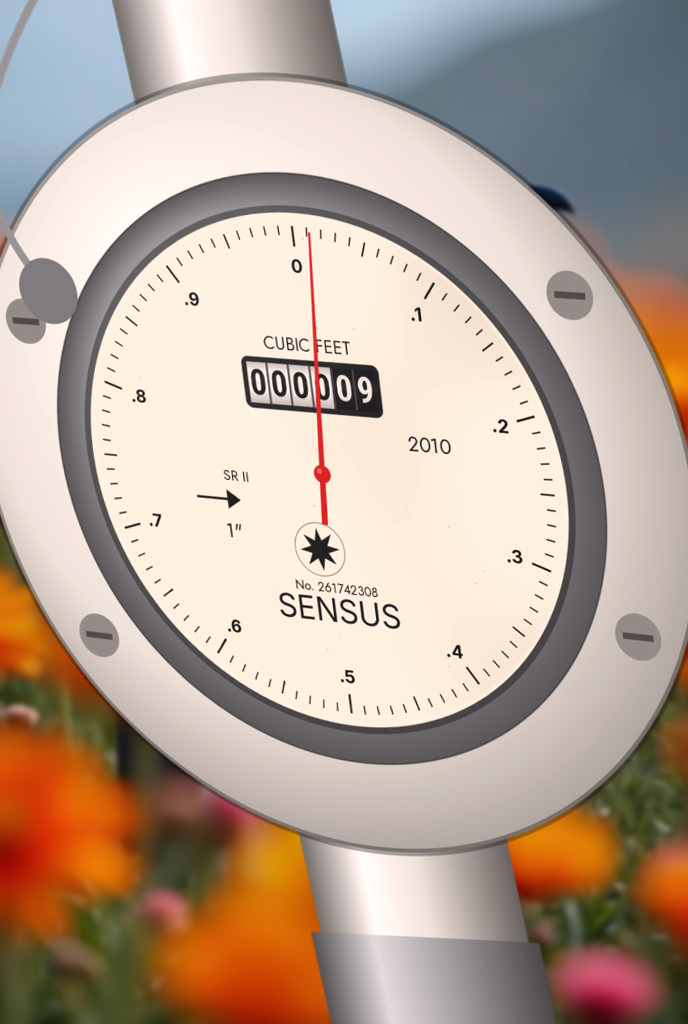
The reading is 9.01; ft³
